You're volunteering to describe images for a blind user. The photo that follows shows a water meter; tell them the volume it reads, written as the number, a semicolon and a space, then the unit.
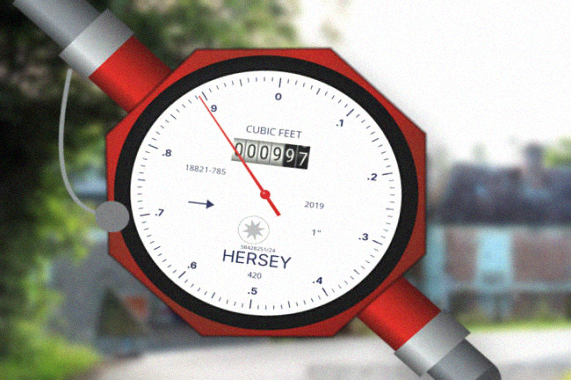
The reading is 996.89; ft³
